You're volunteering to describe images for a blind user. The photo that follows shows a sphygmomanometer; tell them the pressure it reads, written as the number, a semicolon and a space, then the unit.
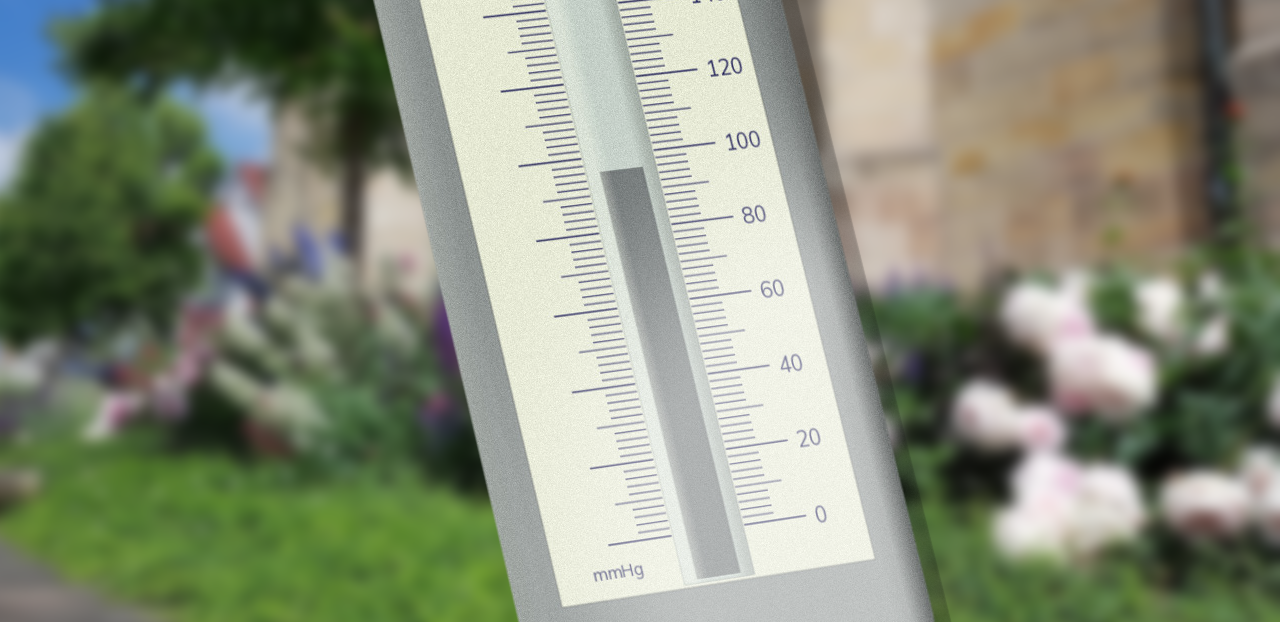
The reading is 96; mmHg
